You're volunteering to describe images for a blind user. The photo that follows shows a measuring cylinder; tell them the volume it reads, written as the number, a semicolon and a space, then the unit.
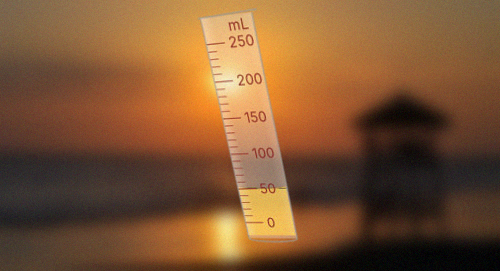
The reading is 50; mL
